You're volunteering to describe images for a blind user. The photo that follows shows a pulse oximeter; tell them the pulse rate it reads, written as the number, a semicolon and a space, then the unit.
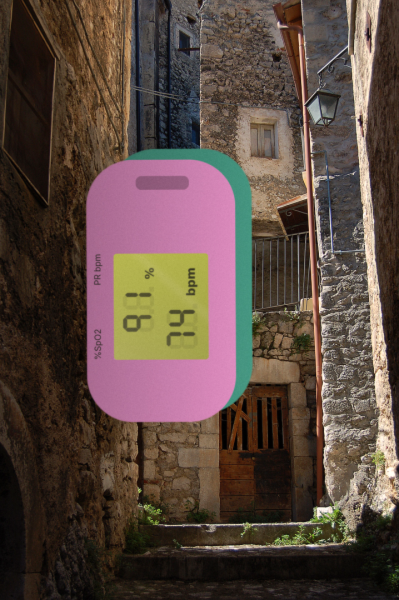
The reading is 74; bpm
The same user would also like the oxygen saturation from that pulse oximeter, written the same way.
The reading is 91; %
